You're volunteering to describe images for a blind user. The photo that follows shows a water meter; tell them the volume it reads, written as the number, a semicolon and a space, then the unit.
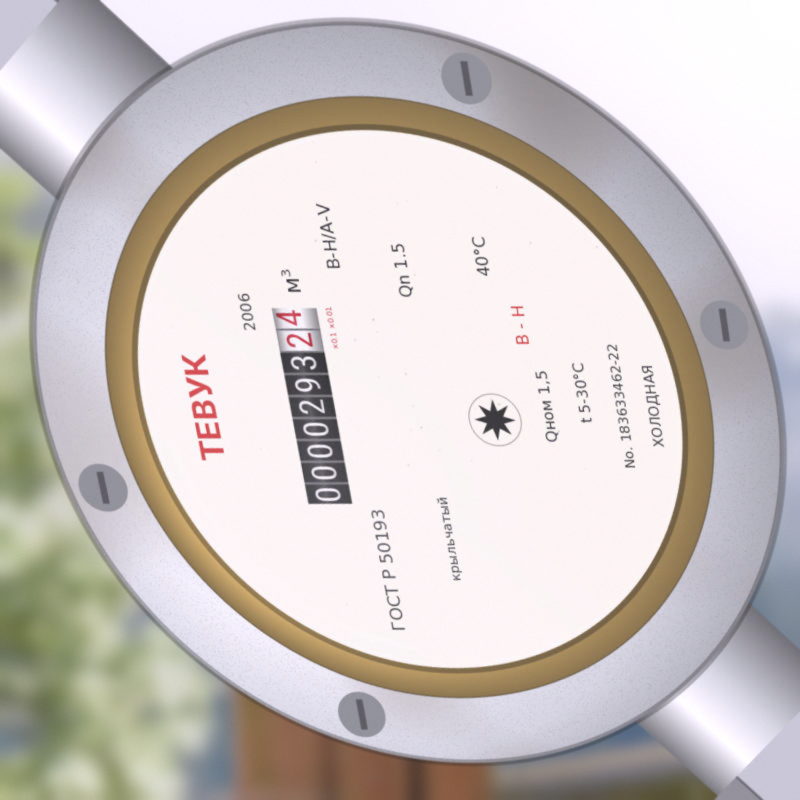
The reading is 293.24; m³
